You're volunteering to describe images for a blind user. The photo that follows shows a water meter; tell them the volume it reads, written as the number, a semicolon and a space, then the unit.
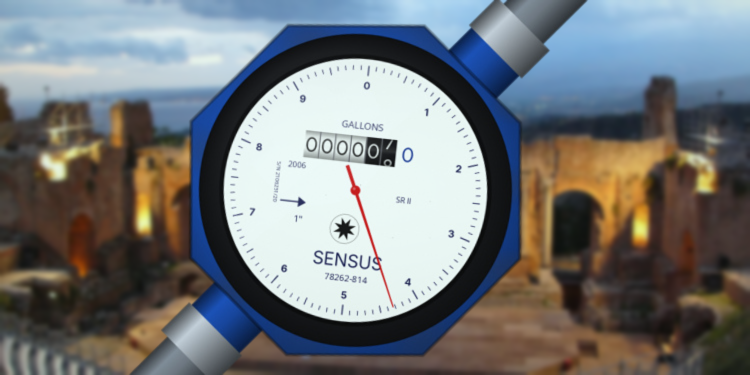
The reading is 74.3; gal
